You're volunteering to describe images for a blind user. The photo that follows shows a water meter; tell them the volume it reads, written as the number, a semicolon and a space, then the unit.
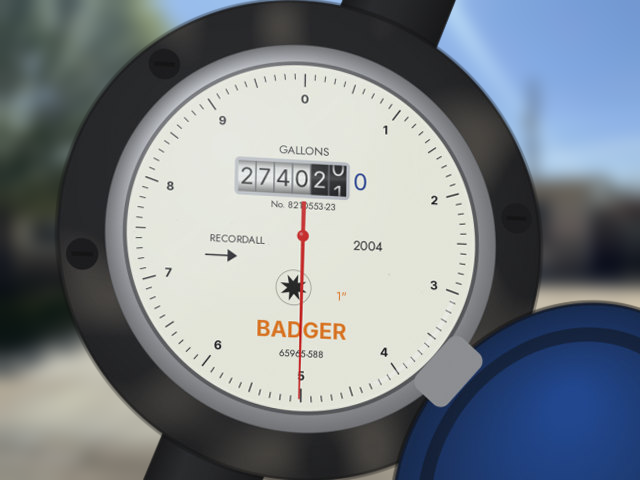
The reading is 2740205.0; gal
